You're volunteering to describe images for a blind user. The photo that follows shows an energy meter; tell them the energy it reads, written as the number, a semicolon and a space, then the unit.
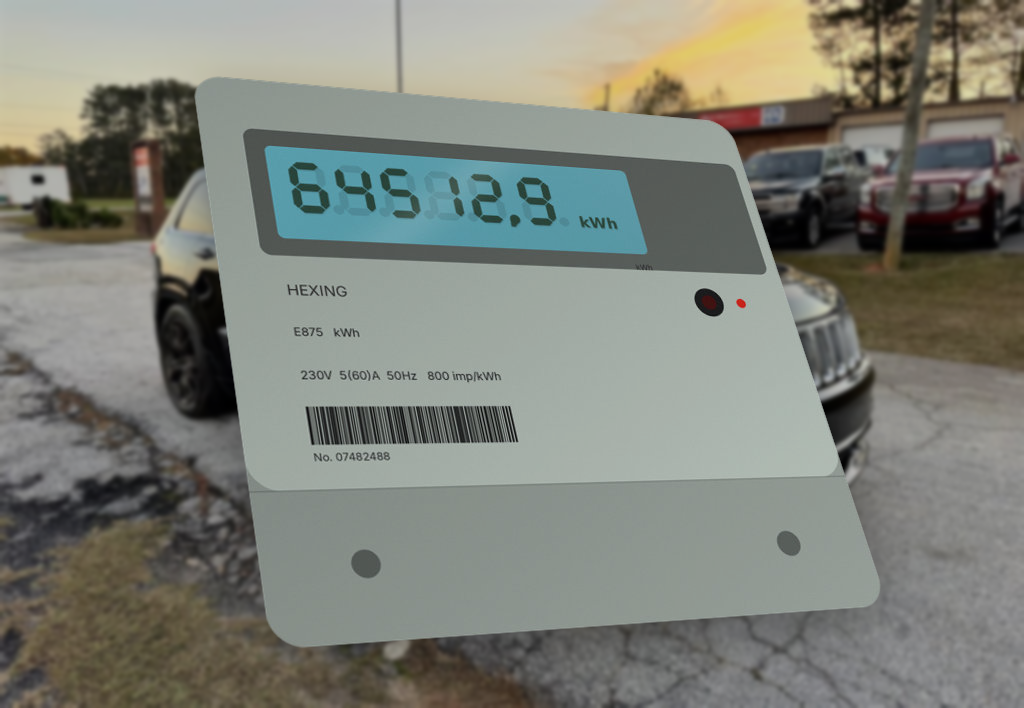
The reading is 64512.9; kWh
